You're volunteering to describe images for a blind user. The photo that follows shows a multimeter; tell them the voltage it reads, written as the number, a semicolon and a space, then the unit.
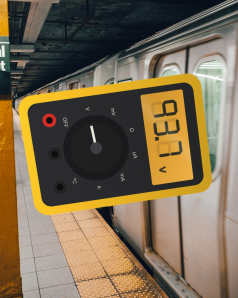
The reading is 93.7; V
